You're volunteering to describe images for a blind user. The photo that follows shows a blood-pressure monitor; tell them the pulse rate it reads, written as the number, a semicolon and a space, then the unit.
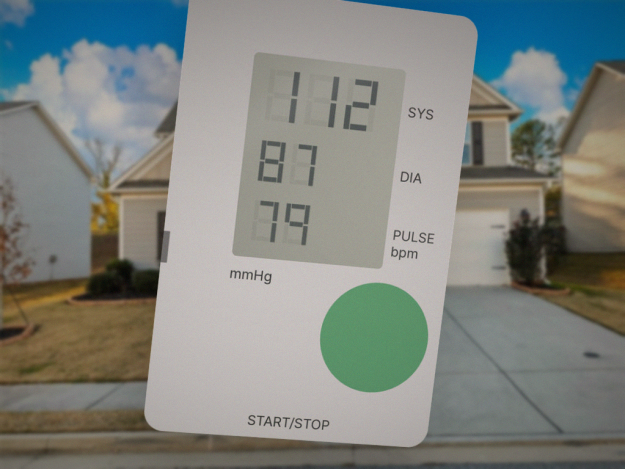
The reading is 79; bpm
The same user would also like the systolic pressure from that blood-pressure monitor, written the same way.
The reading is 112; mmHg
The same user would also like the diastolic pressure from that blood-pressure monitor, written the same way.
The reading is 87; mmHg
